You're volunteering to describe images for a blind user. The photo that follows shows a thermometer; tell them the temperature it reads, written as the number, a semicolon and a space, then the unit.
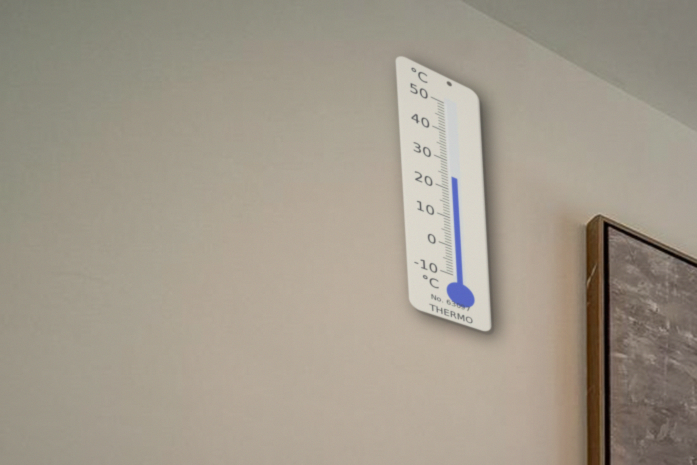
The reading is 25; °C
